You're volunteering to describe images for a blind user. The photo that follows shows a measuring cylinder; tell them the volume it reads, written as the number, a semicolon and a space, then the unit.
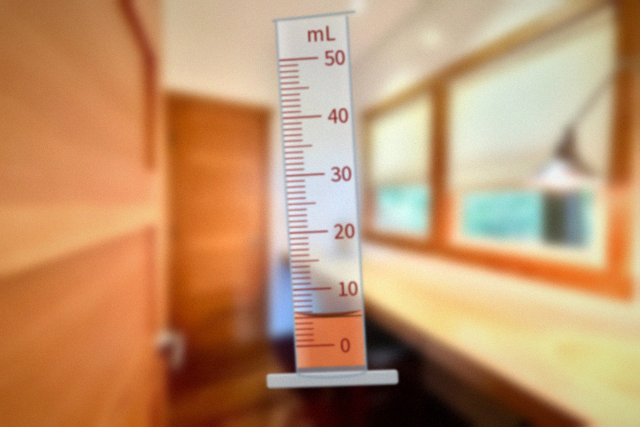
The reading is 5; mL
